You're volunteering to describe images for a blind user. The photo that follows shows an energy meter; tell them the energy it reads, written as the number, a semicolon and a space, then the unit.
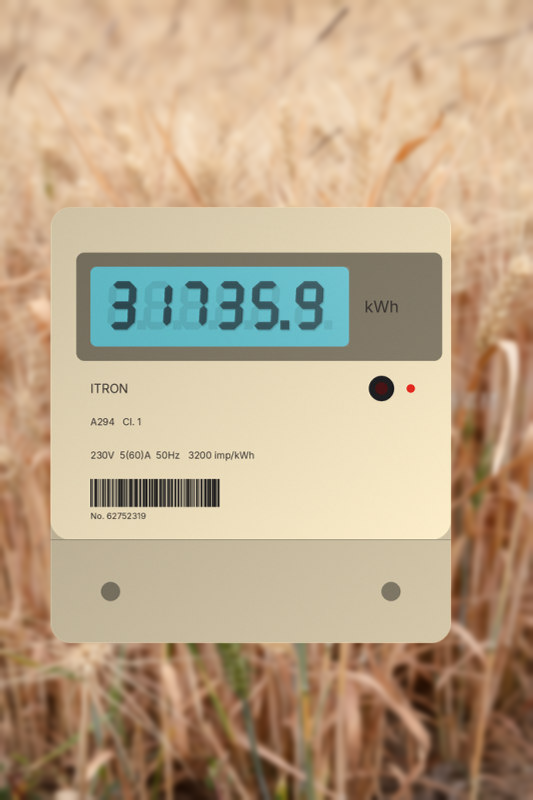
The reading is 31735.9; kWh
